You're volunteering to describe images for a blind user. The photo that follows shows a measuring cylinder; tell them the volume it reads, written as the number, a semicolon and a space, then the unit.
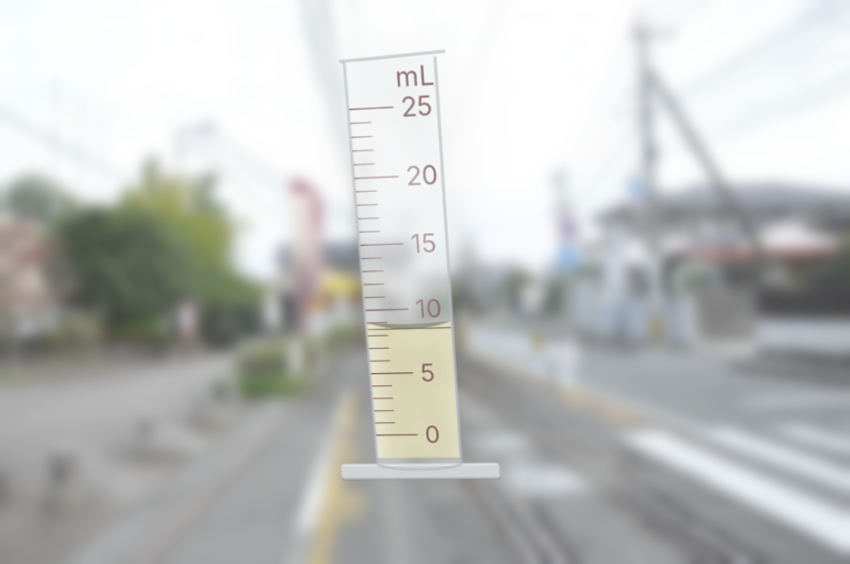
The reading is 8.5; mL
